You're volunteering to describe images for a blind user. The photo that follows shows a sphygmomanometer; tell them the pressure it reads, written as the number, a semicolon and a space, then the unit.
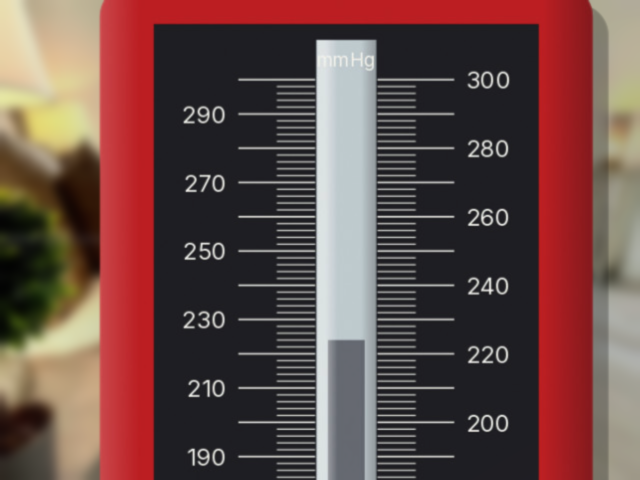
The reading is 224; mmHg
